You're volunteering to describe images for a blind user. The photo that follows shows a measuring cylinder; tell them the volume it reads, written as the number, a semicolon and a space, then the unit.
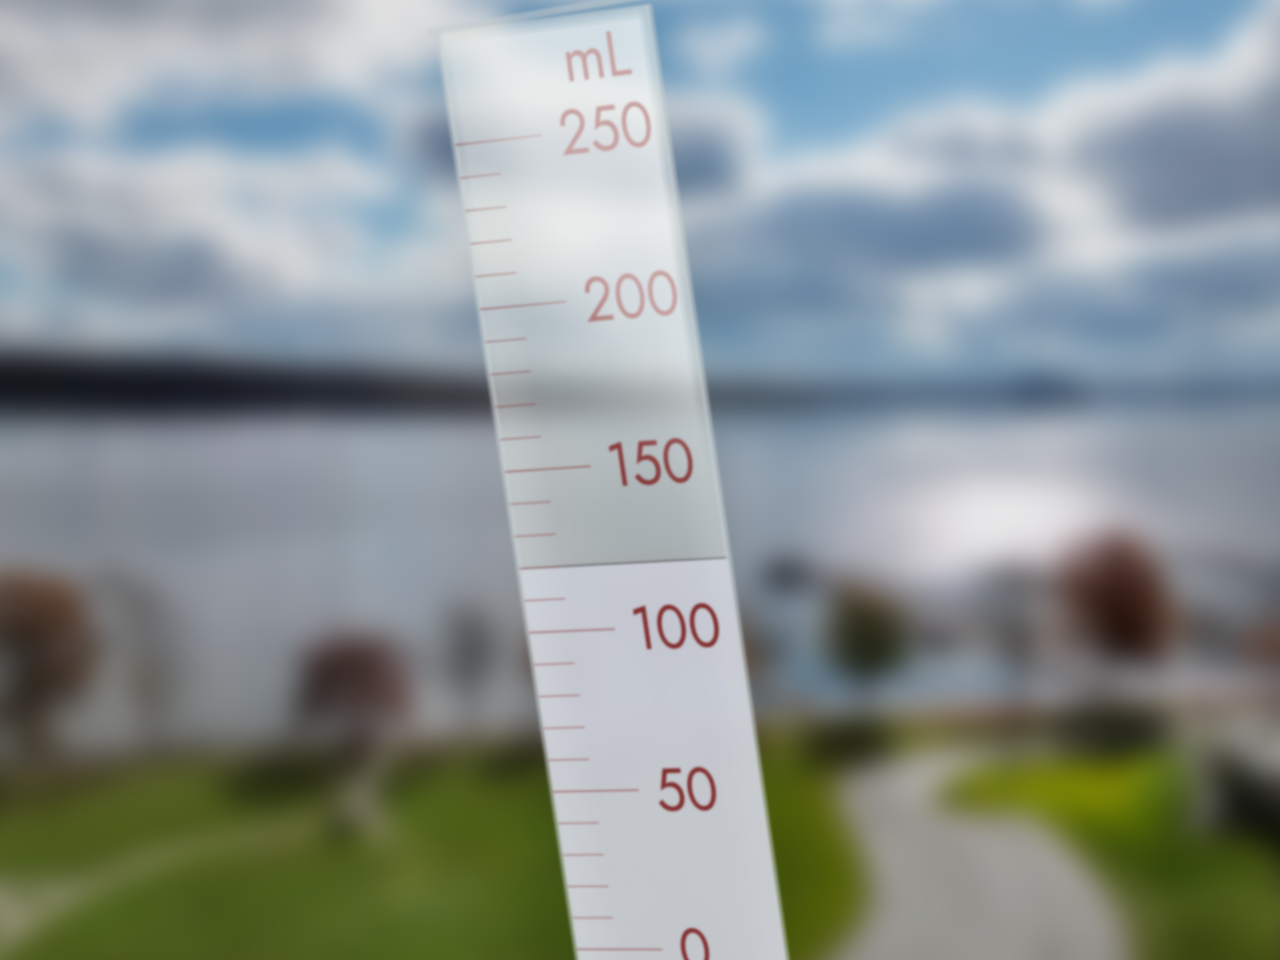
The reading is 120; mL
